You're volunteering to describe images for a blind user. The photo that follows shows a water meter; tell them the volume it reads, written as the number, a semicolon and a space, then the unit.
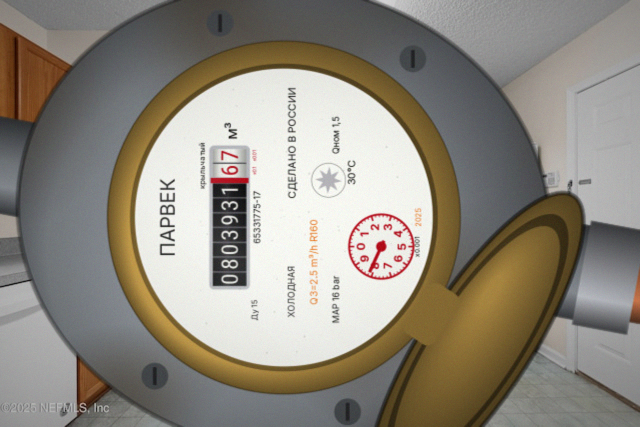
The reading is 803931.678; m³
